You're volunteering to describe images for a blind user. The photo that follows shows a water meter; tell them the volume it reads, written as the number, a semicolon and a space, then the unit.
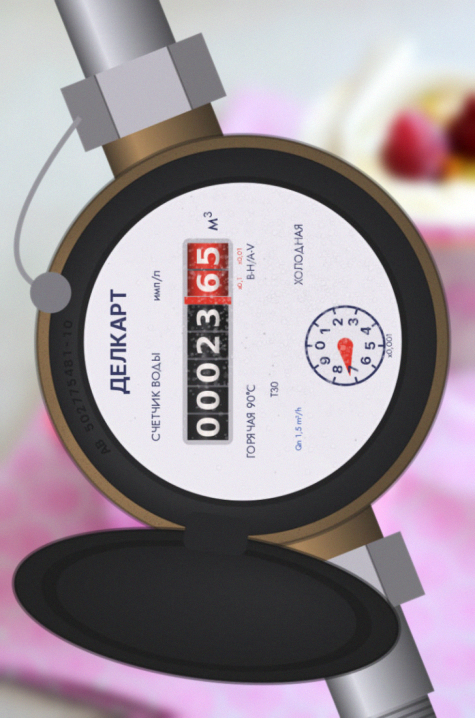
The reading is 23.657; m³
